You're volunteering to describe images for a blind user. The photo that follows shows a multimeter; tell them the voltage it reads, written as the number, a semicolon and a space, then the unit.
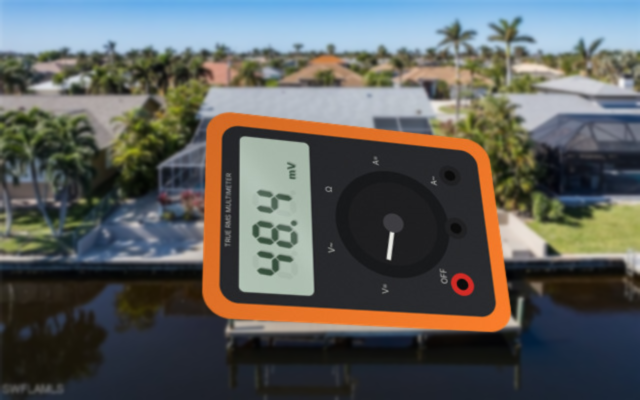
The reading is 48.4; mV
